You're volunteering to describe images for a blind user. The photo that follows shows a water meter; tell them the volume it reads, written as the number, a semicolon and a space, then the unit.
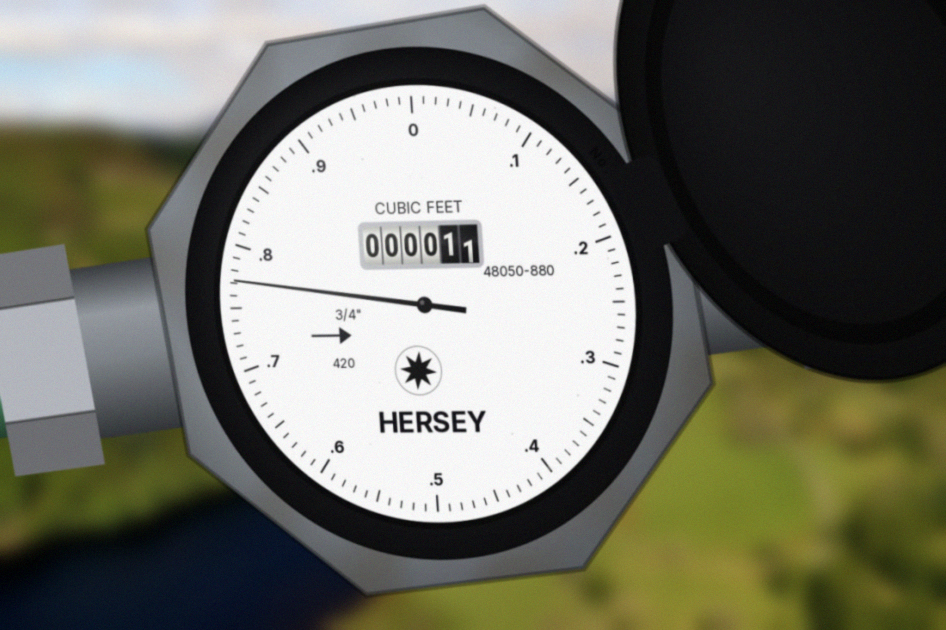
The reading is 10.77; ft³
